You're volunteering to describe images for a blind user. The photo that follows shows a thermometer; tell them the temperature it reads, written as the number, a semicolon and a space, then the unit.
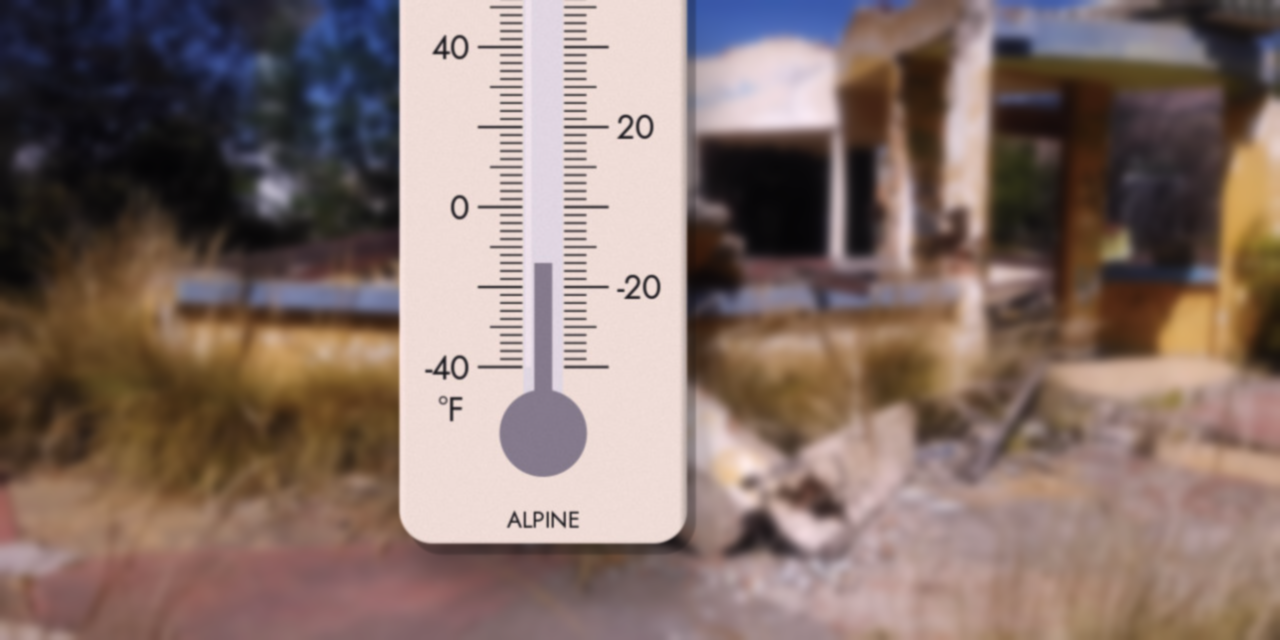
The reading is -14; °F
